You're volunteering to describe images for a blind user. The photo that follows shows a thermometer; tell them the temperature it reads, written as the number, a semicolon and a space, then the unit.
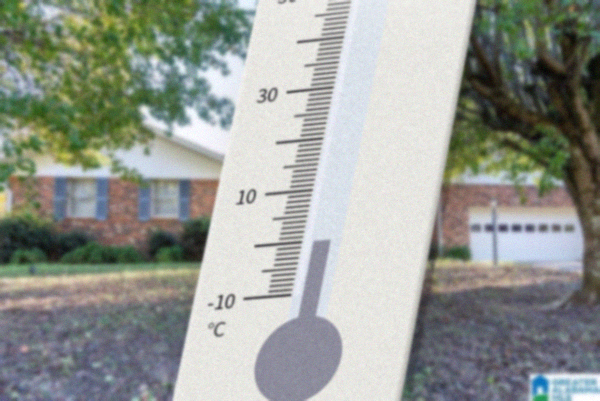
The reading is 0; °C
